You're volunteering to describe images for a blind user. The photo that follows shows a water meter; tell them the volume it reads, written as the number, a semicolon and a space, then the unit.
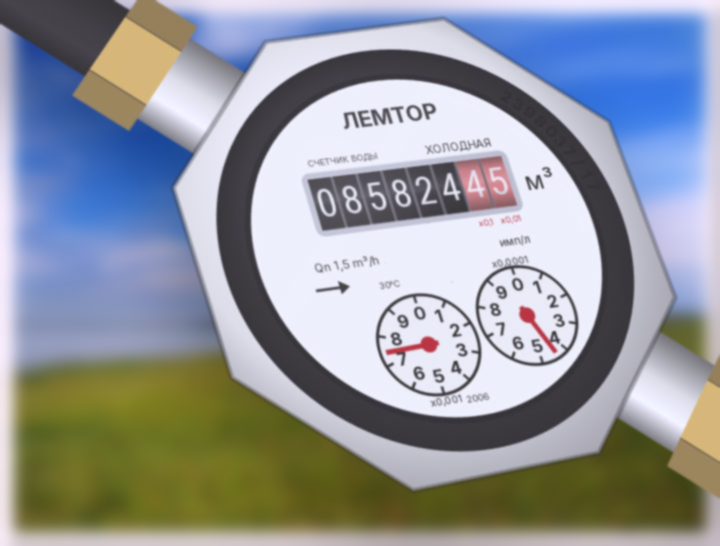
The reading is 85824.4574; m³
